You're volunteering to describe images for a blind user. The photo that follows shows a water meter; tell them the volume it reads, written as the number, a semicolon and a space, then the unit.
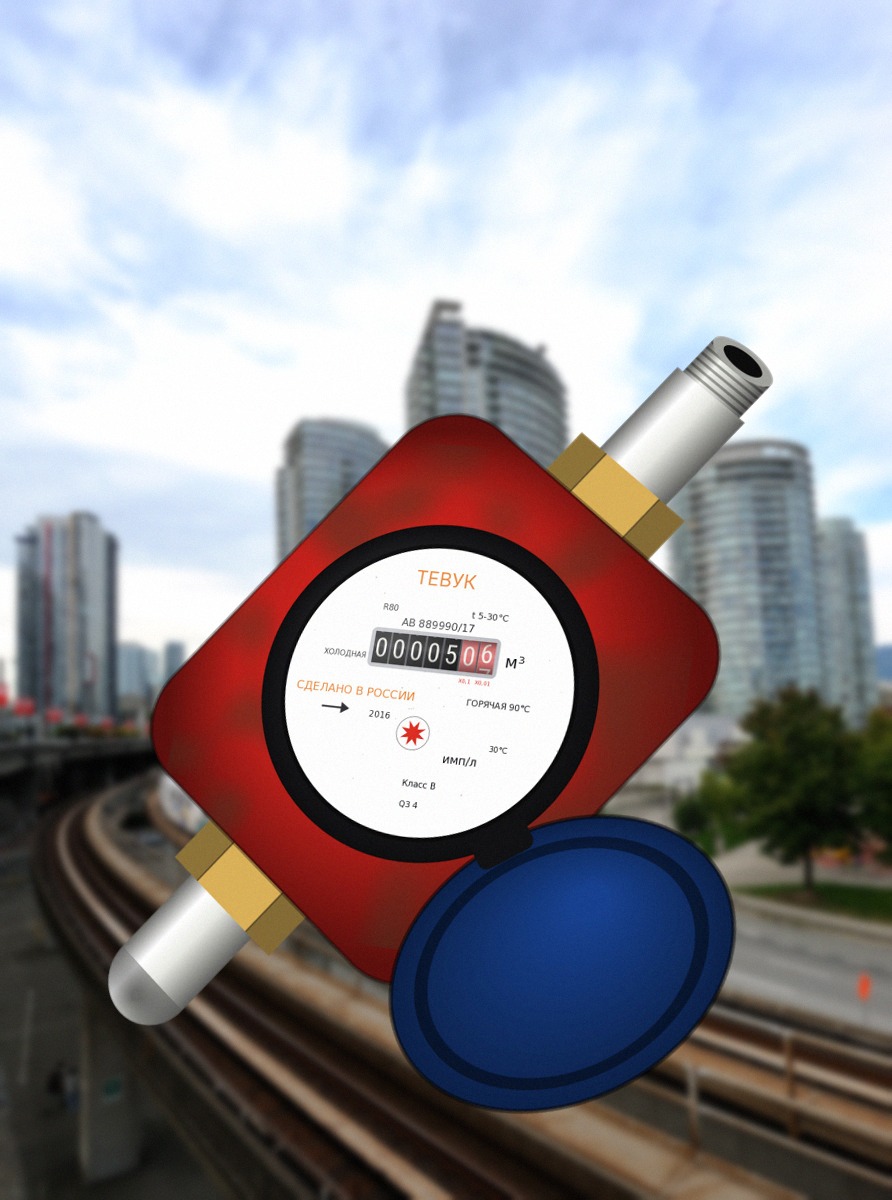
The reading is 5.06; m³
